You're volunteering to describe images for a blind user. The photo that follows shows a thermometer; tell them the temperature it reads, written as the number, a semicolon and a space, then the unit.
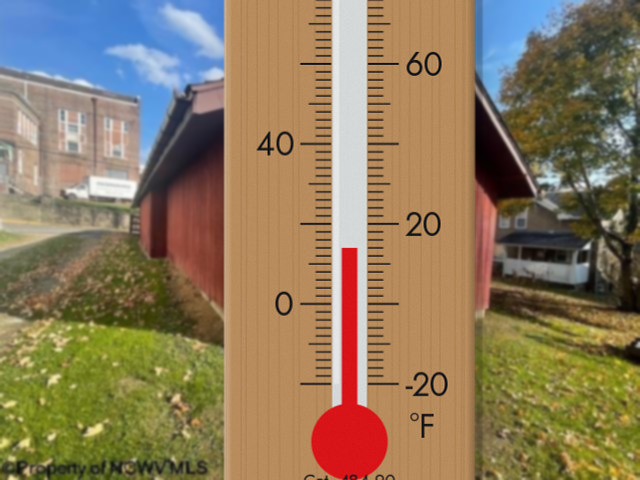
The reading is 14; °F
